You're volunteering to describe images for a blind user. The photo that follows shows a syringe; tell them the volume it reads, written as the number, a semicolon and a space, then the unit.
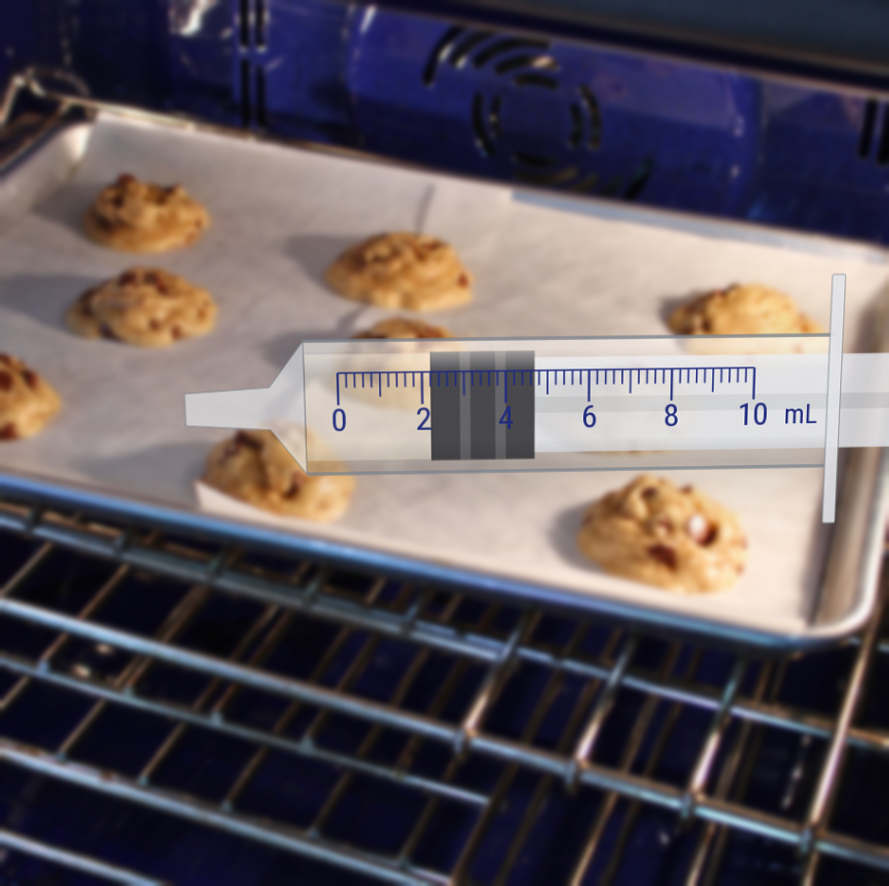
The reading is 2.2; mL
